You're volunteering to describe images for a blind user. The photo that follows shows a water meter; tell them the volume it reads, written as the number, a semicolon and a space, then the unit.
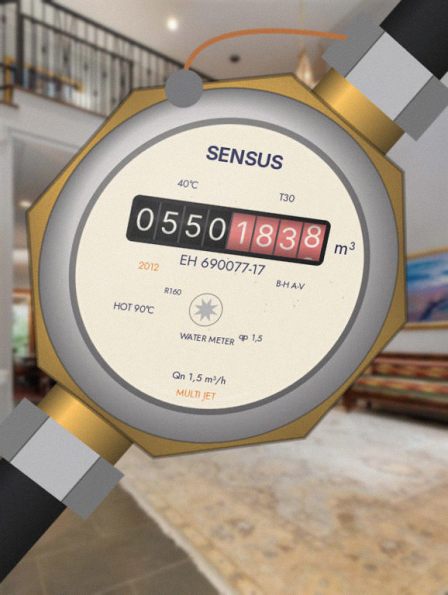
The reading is 550.1838; m³
